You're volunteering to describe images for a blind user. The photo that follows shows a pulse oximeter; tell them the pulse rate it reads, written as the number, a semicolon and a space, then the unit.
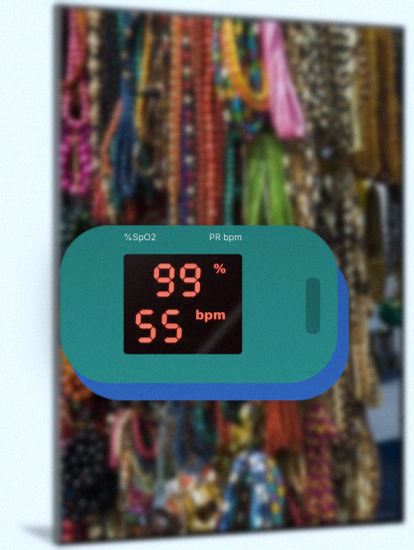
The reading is 55; bpm
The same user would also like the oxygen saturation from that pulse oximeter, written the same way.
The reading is 99; %
